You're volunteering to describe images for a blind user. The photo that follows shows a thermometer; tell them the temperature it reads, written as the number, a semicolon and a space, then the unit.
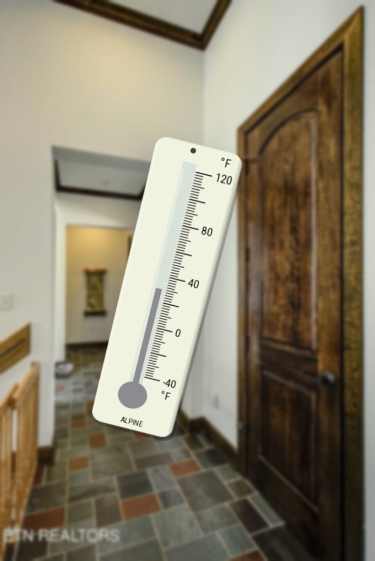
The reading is 30; °F
